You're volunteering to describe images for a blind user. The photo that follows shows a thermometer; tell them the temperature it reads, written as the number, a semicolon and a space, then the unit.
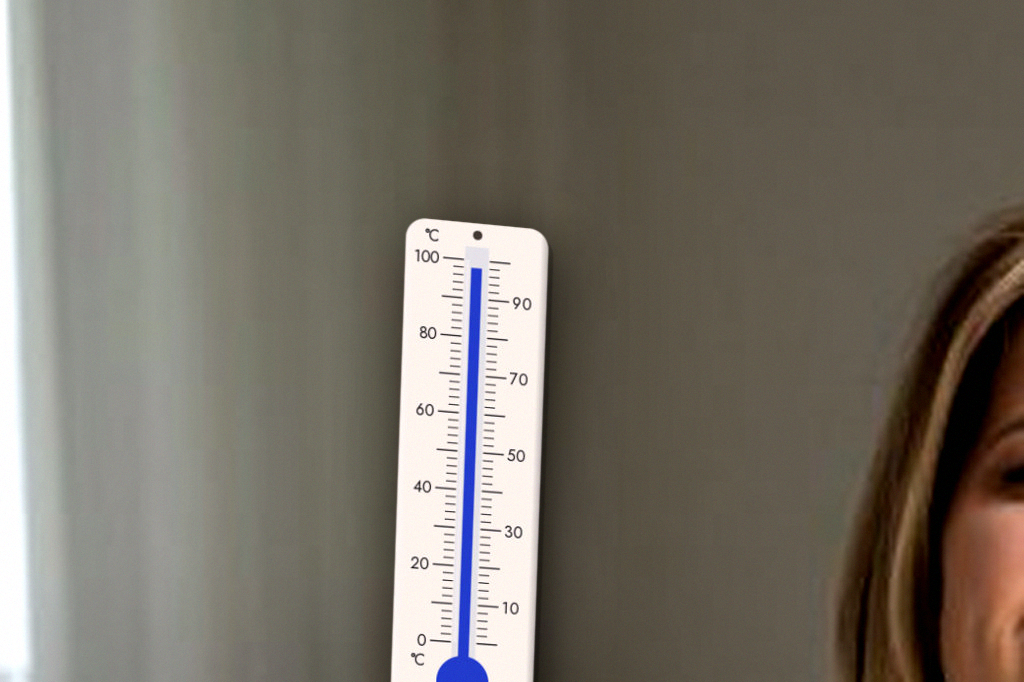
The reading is 98; °C
